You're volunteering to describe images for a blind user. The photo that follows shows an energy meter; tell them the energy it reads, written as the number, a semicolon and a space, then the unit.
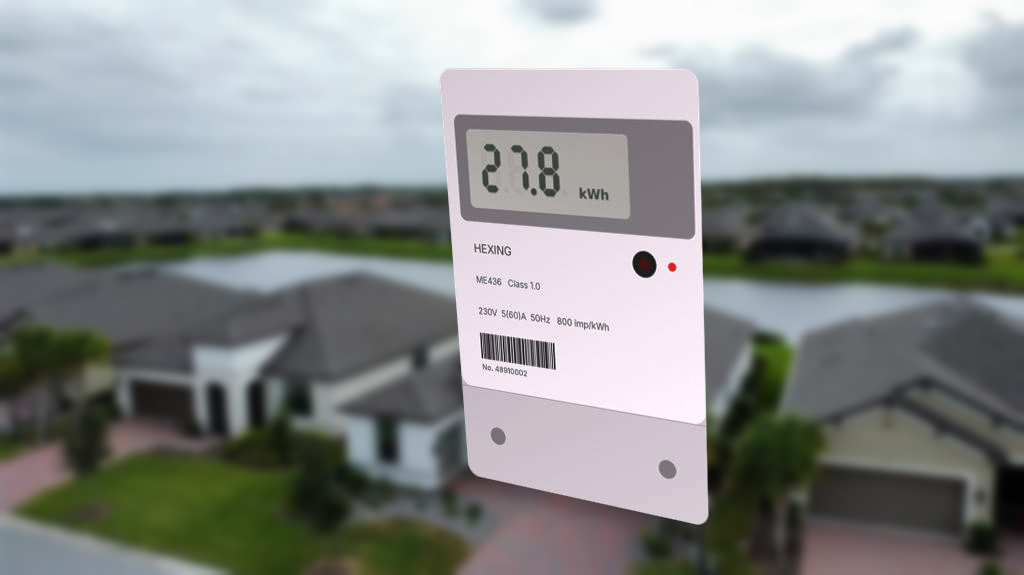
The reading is 27.8; kWh
